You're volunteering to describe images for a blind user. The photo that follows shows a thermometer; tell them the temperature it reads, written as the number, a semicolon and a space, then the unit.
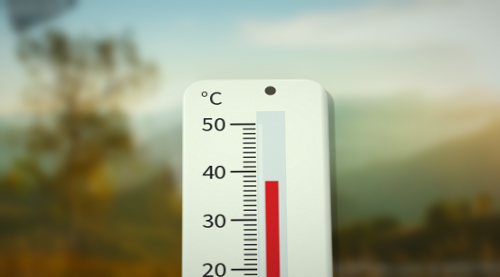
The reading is 38; °C
